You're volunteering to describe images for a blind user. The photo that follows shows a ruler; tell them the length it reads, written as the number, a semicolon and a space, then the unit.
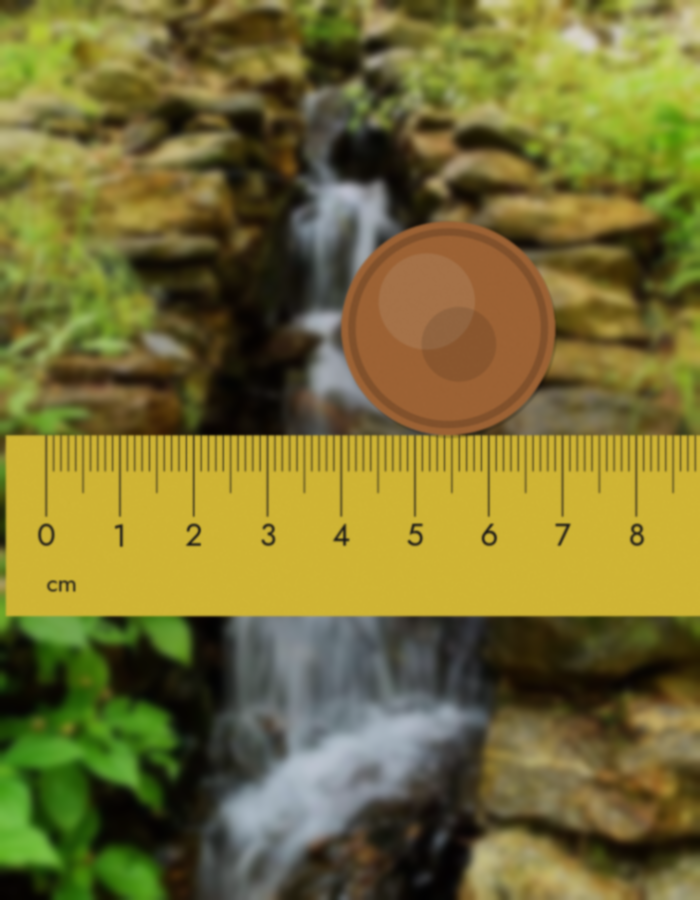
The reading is 2.9; cm
